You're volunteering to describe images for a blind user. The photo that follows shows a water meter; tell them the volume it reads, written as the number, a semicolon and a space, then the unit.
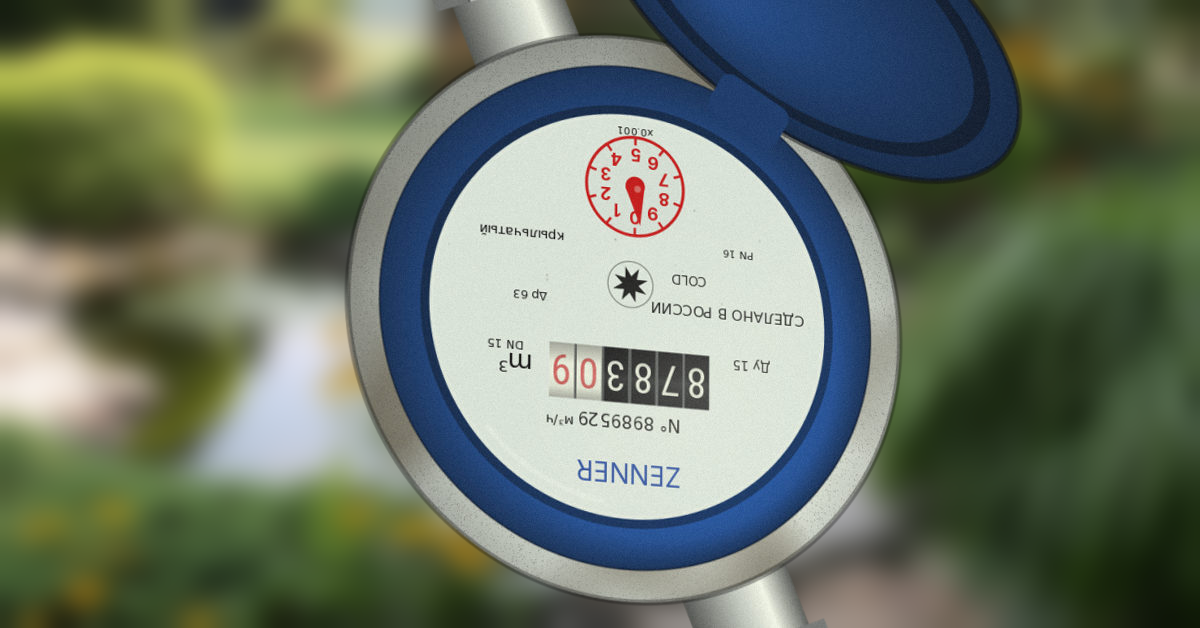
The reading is 8783.089; m³
